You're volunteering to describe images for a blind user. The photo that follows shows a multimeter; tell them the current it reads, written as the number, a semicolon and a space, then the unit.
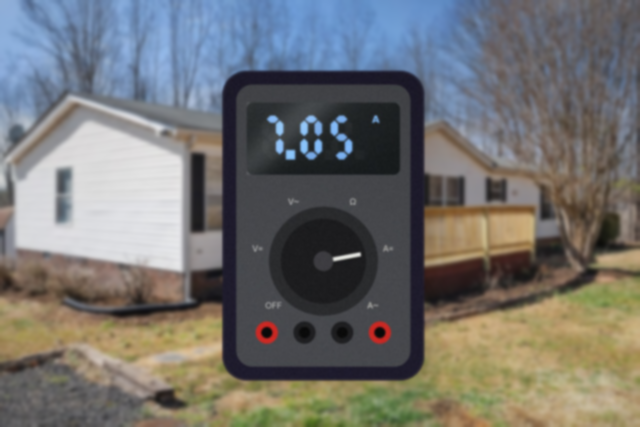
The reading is 7.05; A
